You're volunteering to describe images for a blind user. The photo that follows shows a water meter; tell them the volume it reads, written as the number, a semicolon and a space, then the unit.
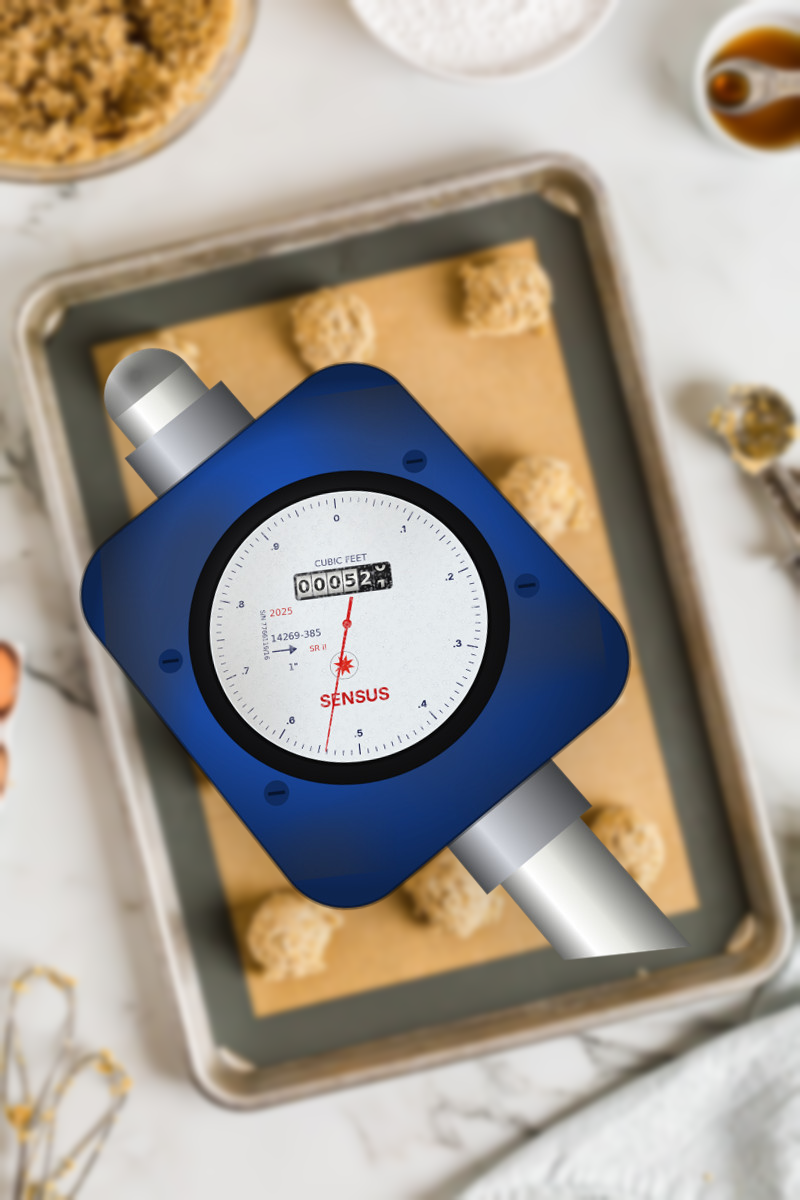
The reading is 520.54; ft³
